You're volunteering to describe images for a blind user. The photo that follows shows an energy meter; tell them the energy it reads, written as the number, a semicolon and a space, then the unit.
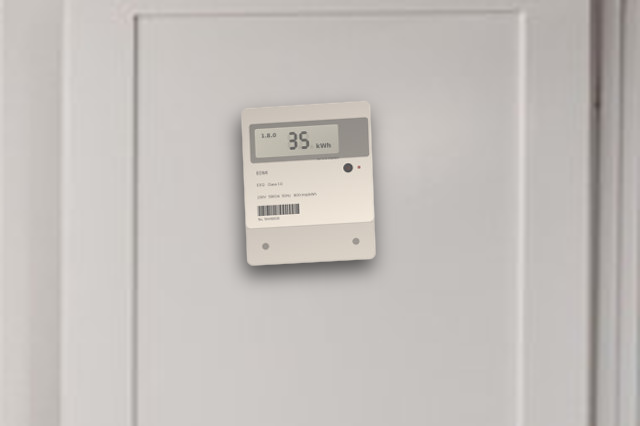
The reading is 35; kWh
